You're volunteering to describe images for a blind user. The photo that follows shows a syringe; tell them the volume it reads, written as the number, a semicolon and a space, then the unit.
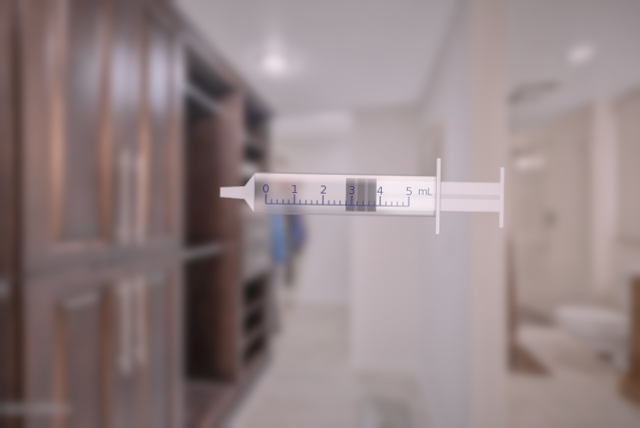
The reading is 2.8; mL
